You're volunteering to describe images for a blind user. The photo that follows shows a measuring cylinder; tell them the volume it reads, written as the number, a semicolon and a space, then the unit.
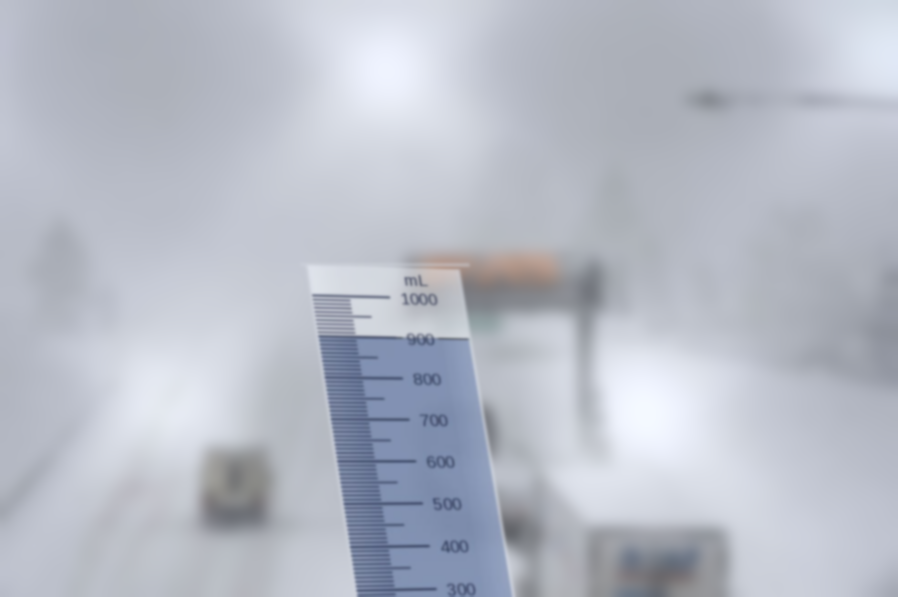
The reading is 900; mL
